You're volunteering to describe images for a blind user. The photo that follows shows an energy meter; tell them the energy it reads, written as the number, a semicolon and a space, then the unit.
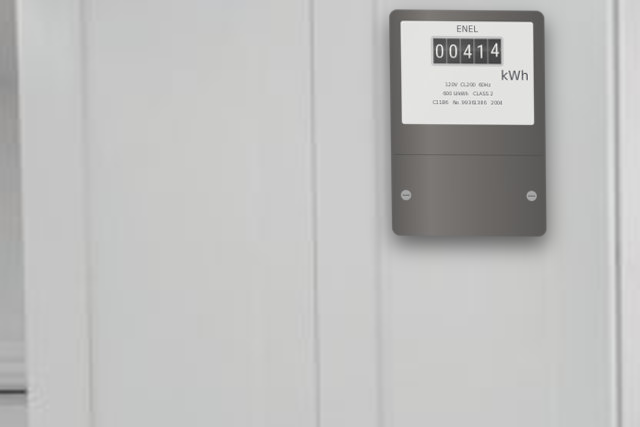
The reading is 414; kWh
